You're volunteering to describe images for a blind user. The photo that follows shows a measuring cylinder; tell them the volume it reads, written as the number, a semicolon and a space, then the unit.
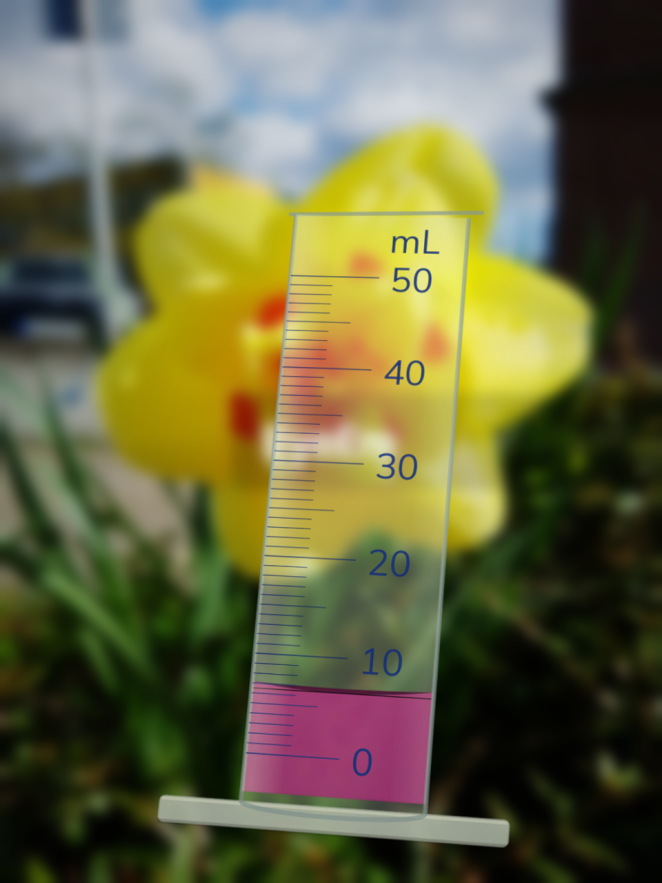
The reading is 6.5; mL
